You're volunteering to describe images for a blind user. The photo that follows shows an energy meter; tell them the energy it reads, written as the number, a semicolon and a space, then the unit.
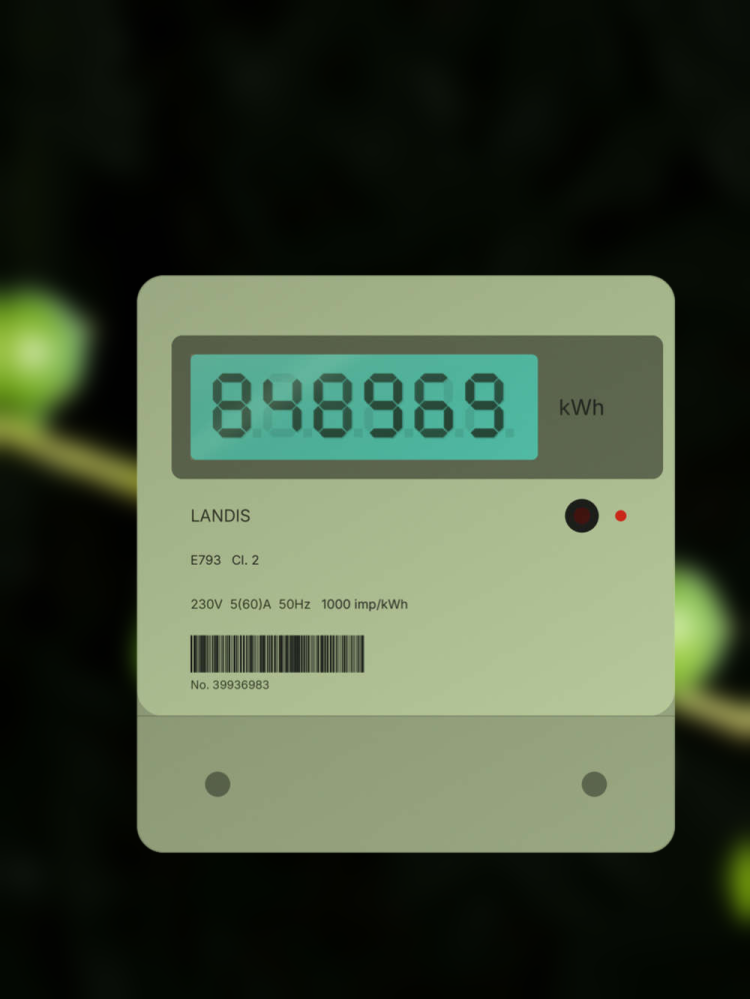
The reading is 848969; kWh
